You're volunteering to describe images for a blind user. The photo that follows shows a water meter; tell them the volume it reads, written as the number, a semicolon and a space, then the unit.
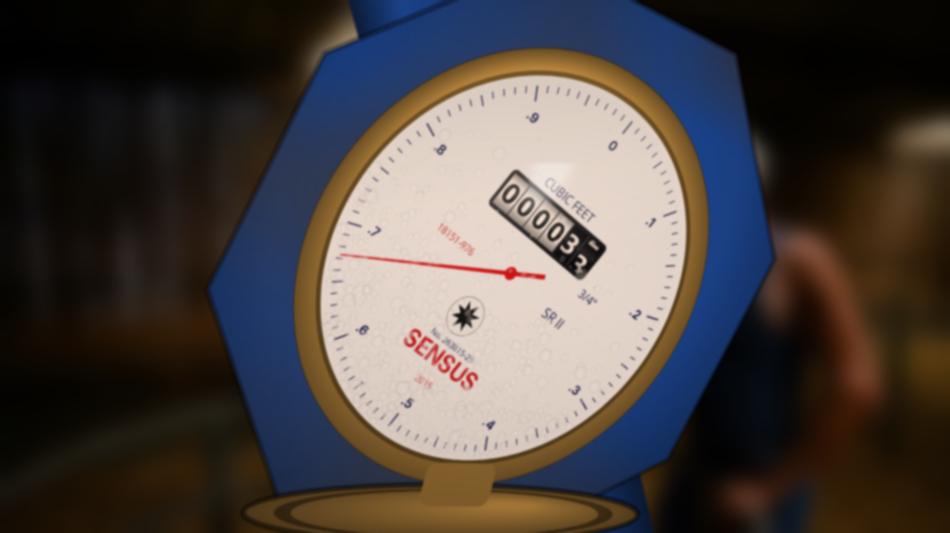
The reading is 32.67; ft³
